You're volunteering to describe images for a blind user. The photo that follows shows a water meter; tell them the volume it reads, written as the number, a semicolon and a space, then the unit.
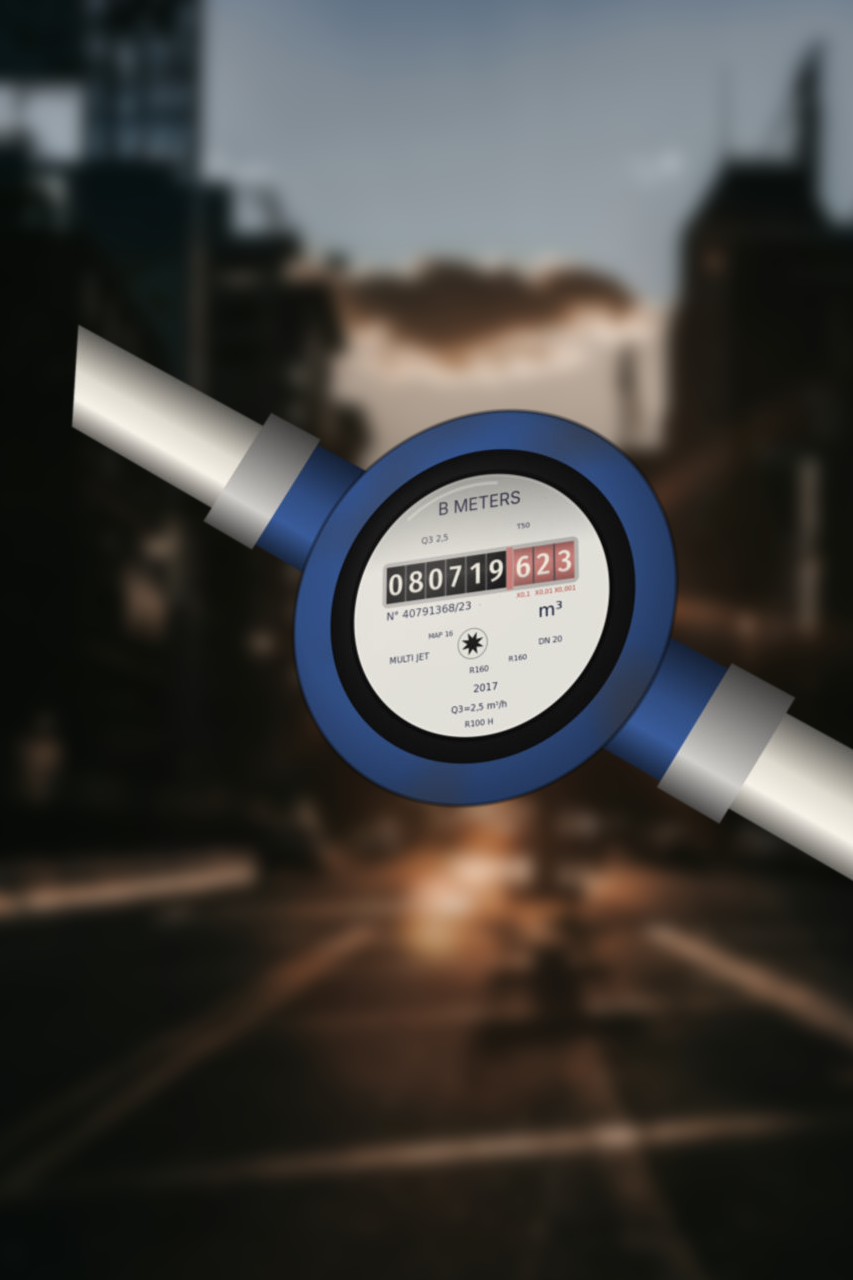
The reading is 80719.623; m³
